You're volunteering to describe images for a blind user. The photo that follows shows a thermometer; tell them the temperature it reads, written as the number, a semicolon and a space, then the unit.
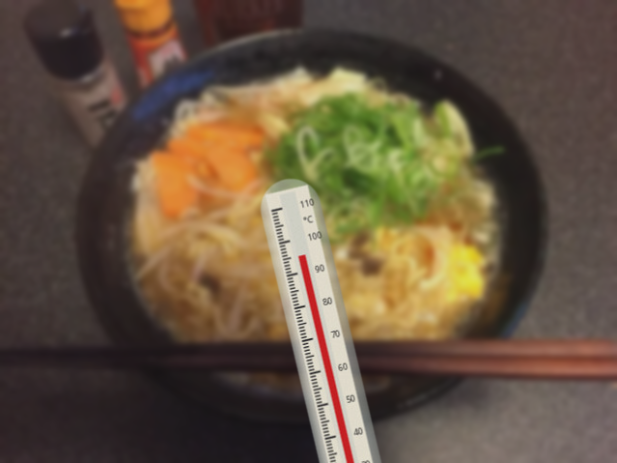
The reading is 95; °C
